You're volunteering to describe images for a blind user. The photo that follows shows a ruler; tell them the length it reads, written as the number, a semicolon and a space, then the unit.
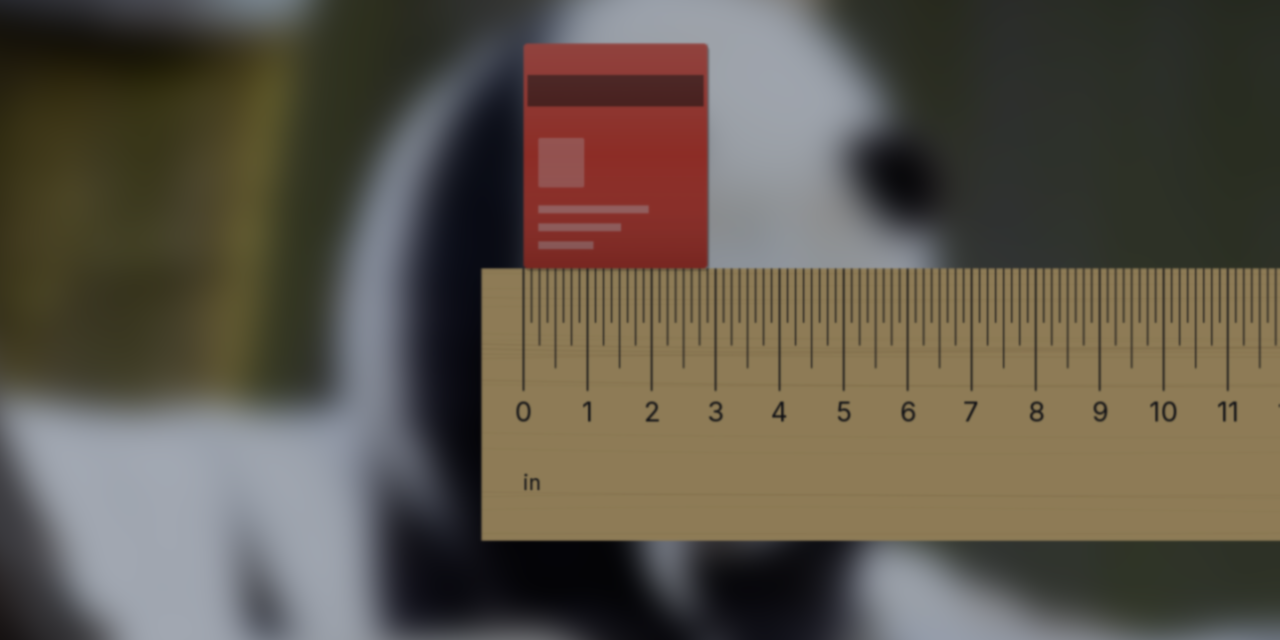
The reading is 2.875; in
